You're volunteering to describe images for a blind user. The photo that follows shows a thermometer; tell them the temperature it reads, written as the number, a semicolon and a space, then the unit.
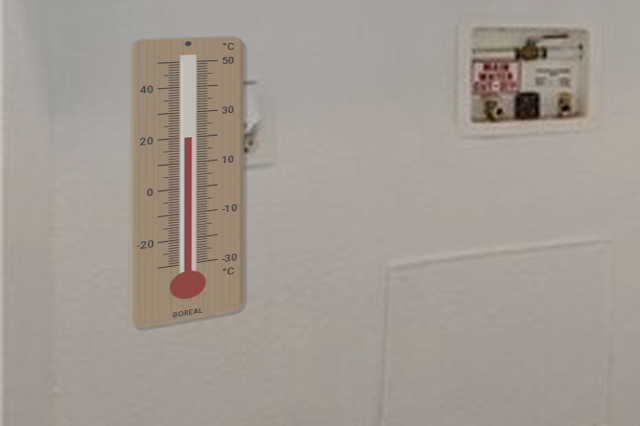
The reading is 20; °C
